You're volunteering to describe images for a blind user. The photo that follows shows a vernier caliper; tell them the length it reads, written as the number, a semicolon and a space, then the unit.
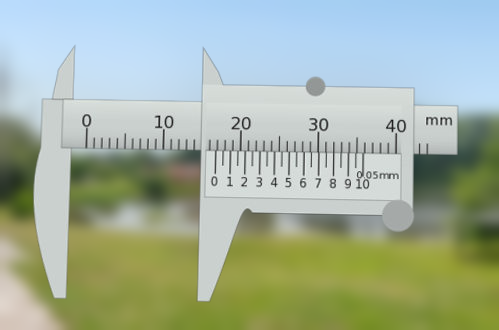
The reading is 16.8; mm
